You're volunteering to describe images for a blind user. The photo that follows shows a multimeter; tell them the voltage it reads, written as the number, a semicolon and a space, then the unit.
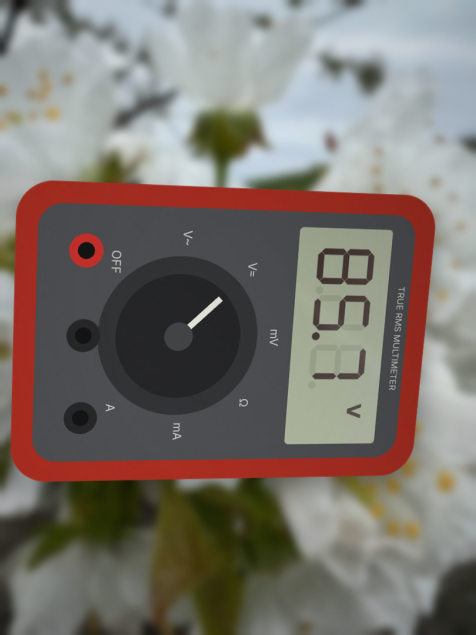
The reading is 85.7; V
